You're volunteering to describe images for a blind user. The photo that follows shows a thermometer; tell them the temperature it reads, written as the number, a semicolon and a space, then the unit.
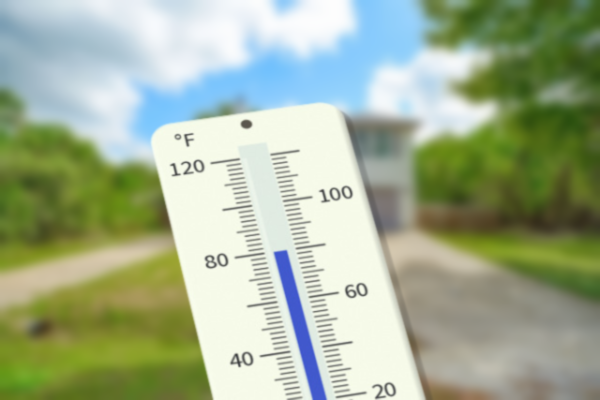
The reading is 80; °F
